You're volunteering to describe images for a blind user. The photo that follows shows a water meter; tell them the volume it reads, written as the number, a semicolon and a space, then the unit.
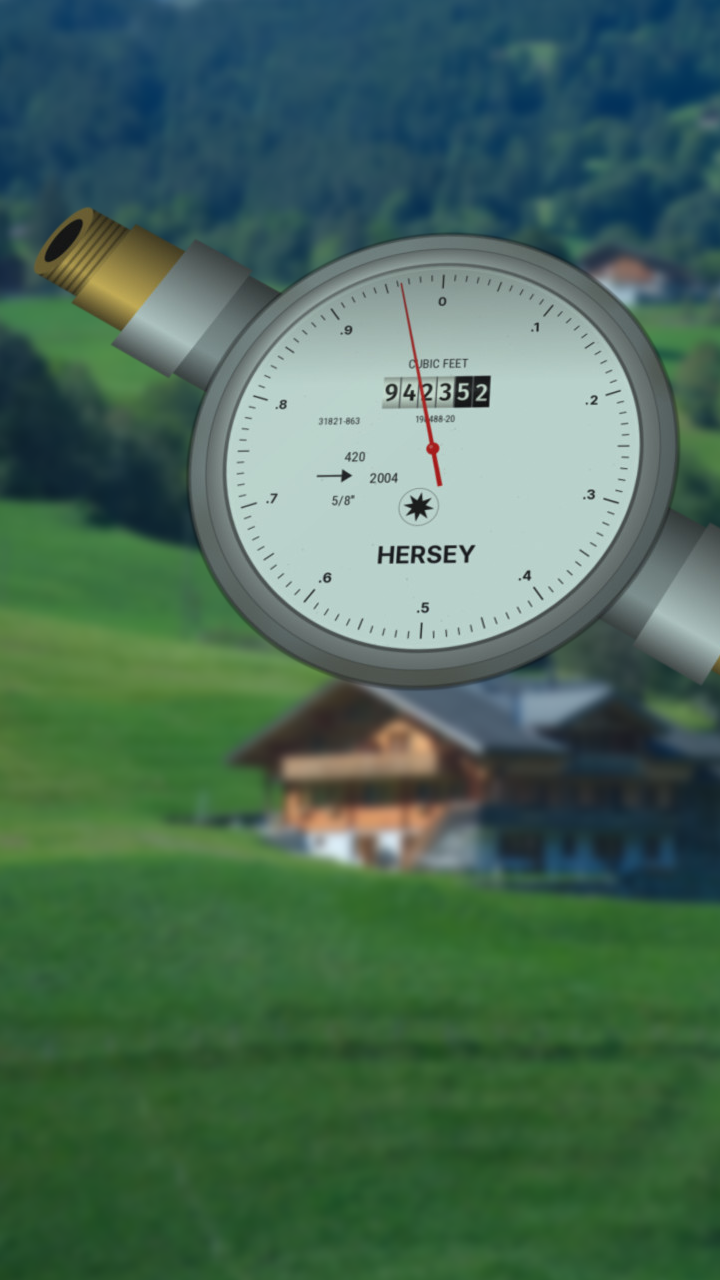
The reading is 942351.96; ft³
